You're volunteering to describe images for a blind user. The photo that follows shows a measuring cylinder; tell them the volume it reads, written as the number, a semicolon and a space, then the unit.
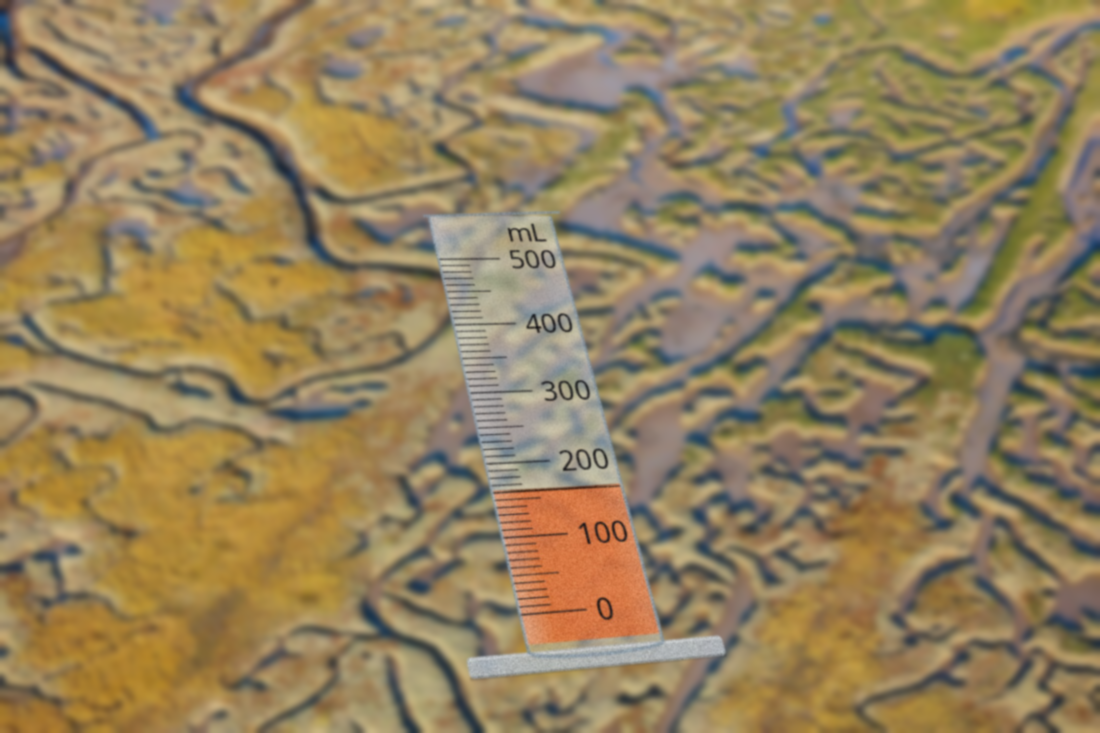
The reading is 160; mL
